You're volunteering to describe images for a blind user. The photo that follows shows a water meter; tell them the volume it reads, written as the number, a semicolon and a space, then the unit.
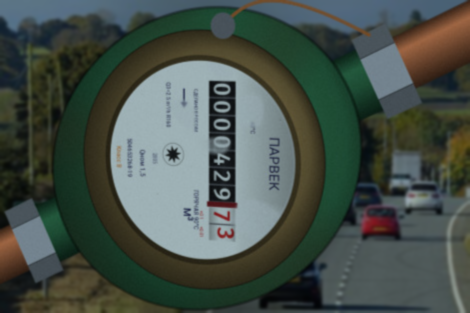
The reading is 429.73; m³
